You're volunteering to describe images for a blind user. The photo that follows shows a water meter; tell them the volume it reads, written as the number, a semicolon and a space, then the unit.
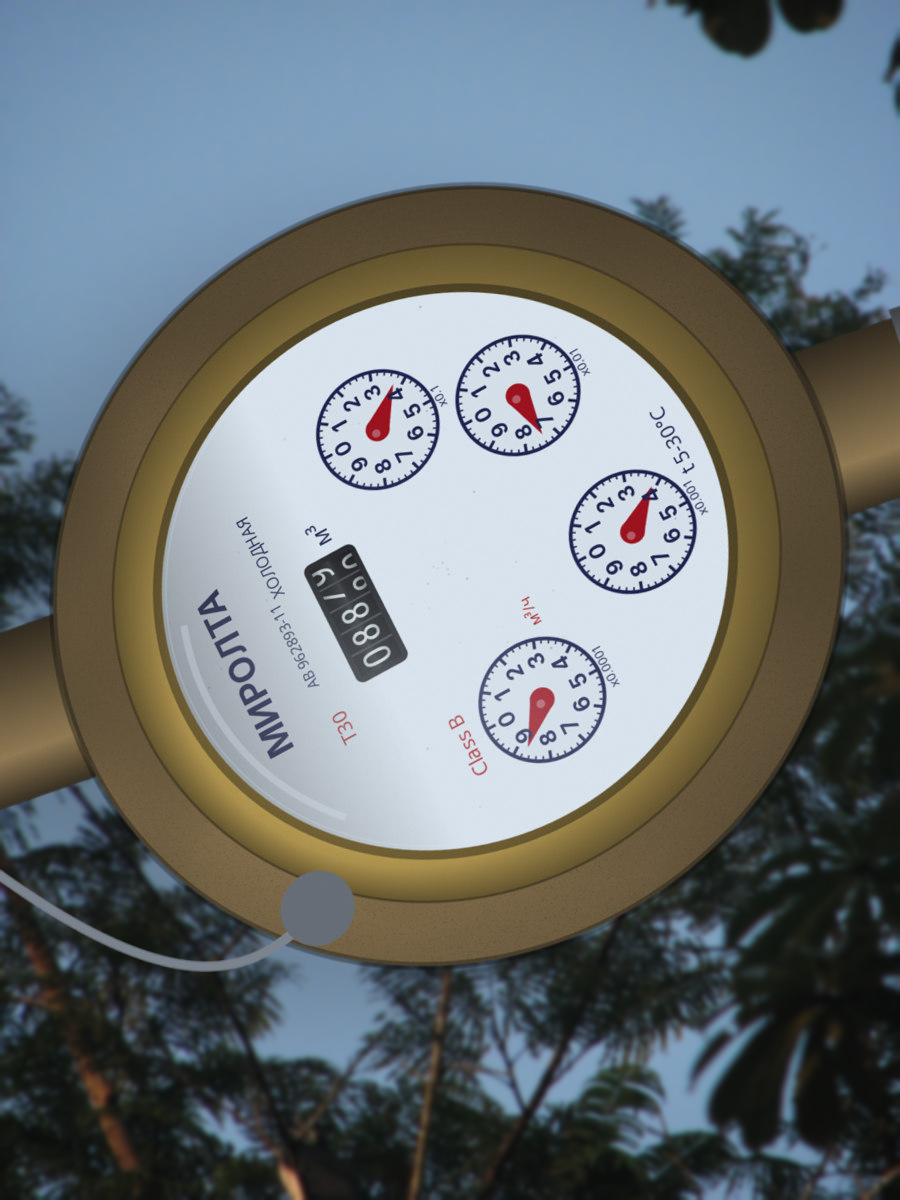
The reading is 8879.3738; m³
